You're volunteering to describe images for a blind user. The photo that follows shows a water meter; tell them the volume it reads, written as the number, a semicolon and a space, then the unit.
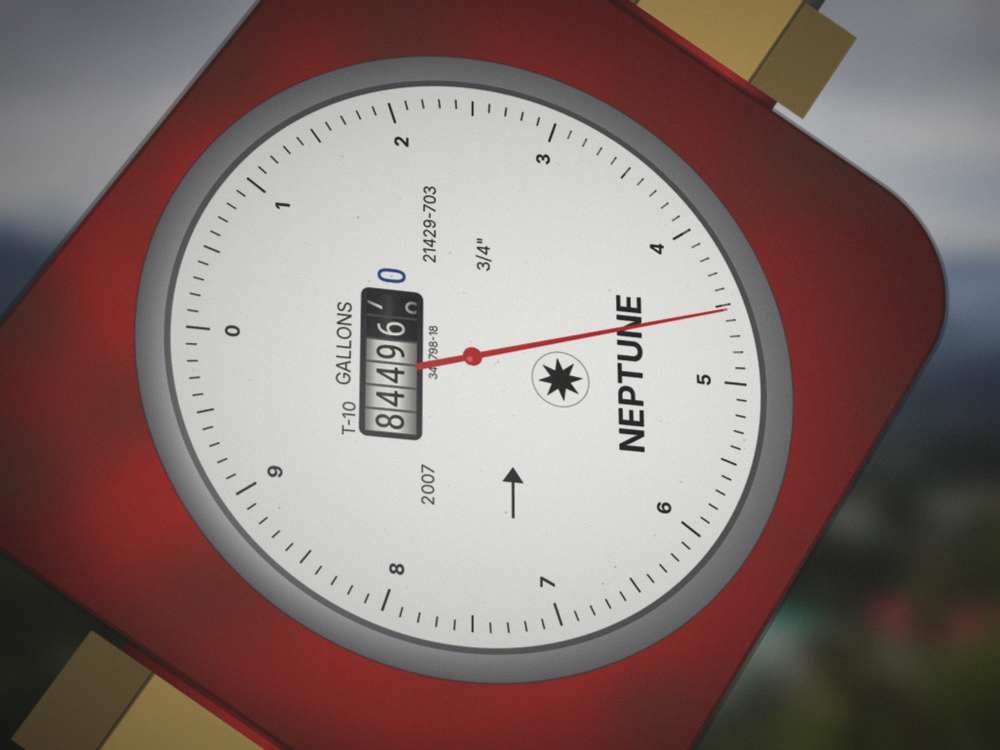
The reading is 8449674.5; gal
